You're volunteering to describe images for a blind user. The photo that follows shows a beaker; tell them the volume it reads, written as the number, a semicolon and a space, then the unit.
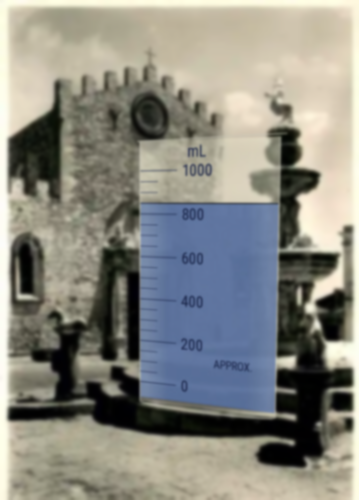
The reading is 850; mL
